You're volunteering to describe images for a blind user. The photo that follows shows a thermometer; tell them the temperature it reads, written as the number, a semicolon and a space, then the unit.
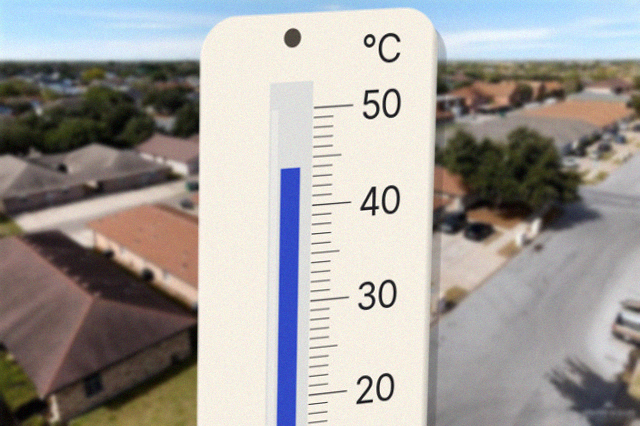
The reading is 44; °C
